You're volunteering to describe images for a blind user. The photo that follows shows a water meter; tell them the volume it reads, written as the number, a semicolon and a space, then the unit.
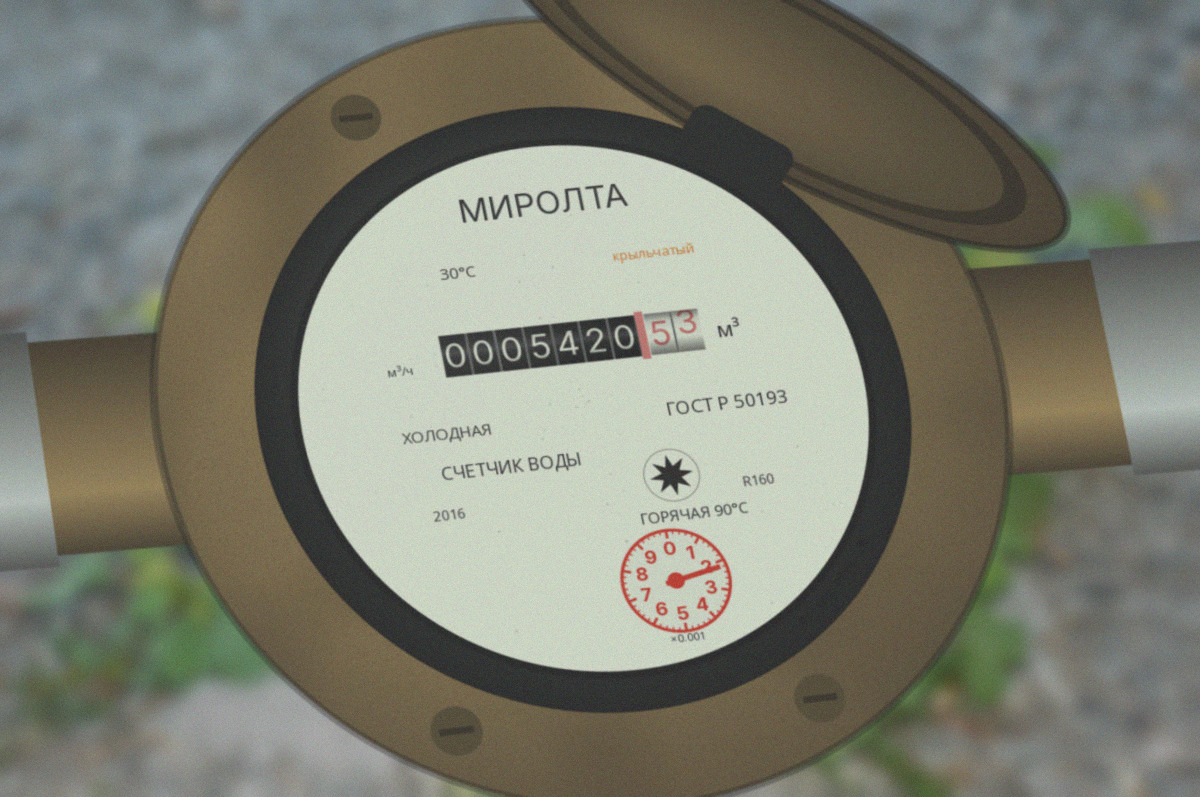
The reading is 5420.532; m³
